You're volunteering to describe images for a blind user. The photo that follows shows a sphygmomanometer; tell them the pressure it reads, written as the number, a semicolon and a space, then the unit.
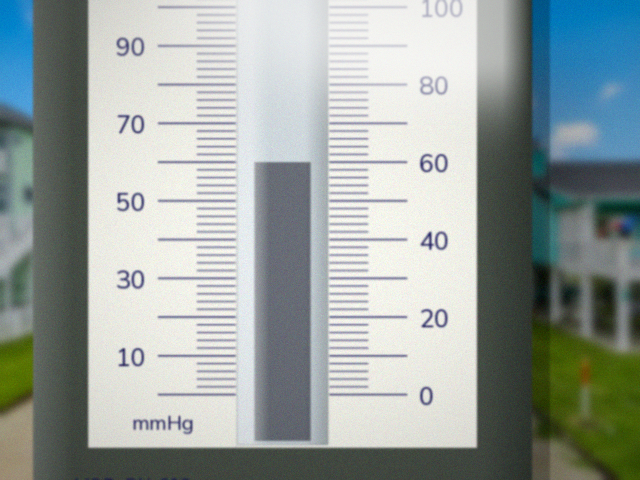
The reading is 60; mmHg
